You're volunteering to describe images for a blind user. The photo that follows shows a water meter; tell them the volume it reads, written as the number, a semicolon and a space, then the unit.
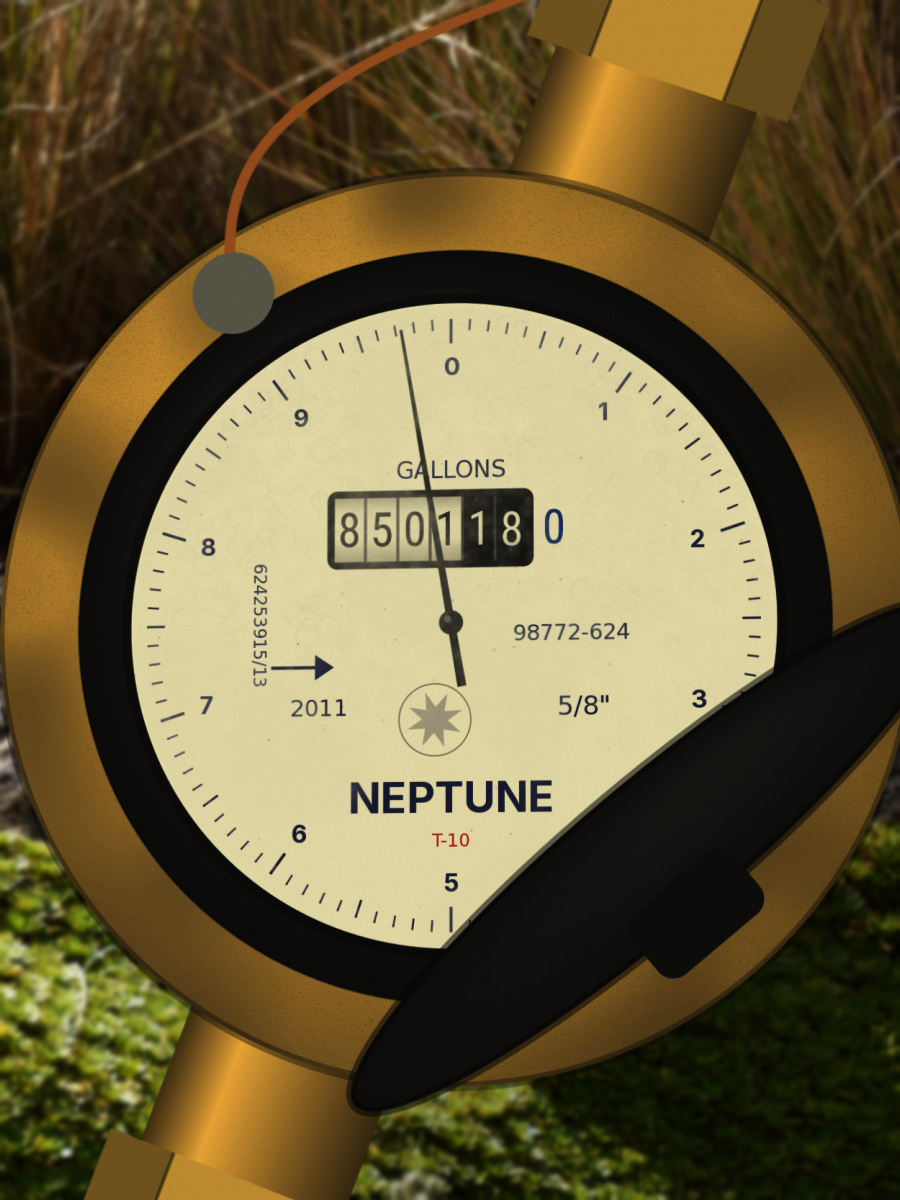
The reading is 8501179.7; gal
